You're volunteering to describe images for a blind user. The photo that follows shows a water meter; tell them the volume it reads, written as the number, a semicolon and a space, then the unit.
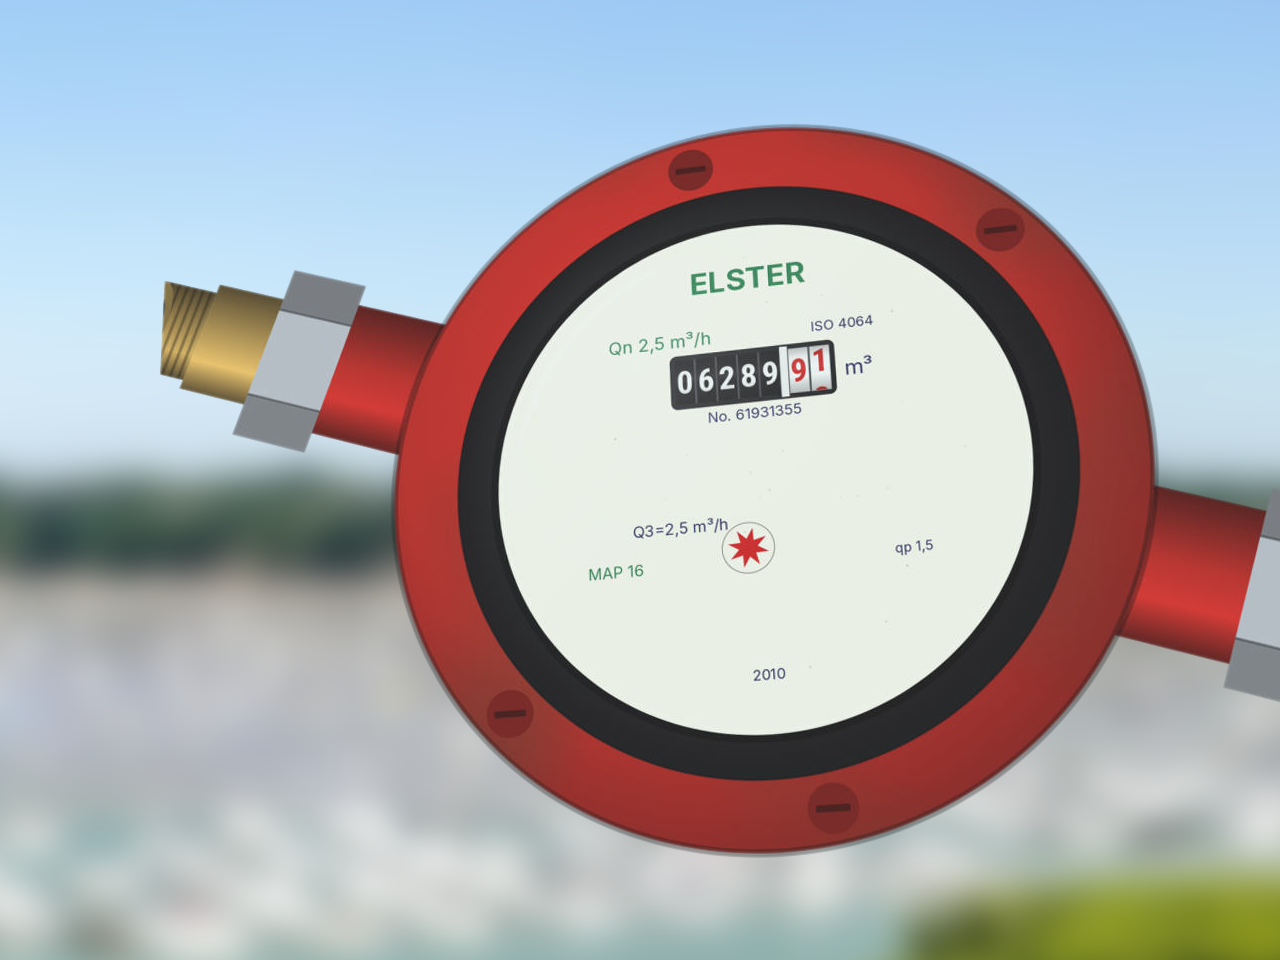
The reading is 6289.91; m³
